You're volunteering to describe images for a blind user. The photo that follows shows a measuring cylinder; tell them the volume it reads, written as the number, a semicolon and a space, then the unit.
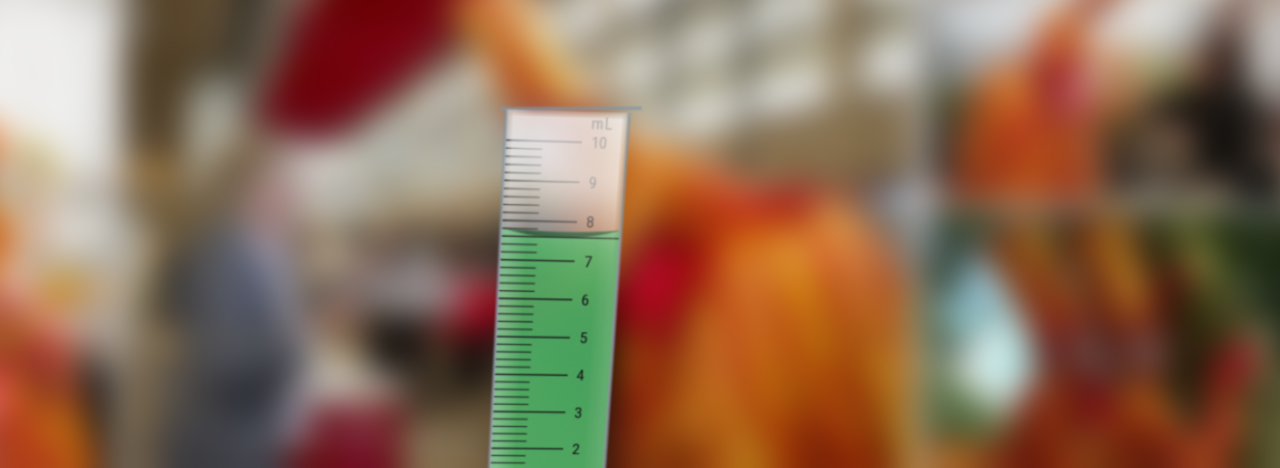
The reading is 7.6; mL
